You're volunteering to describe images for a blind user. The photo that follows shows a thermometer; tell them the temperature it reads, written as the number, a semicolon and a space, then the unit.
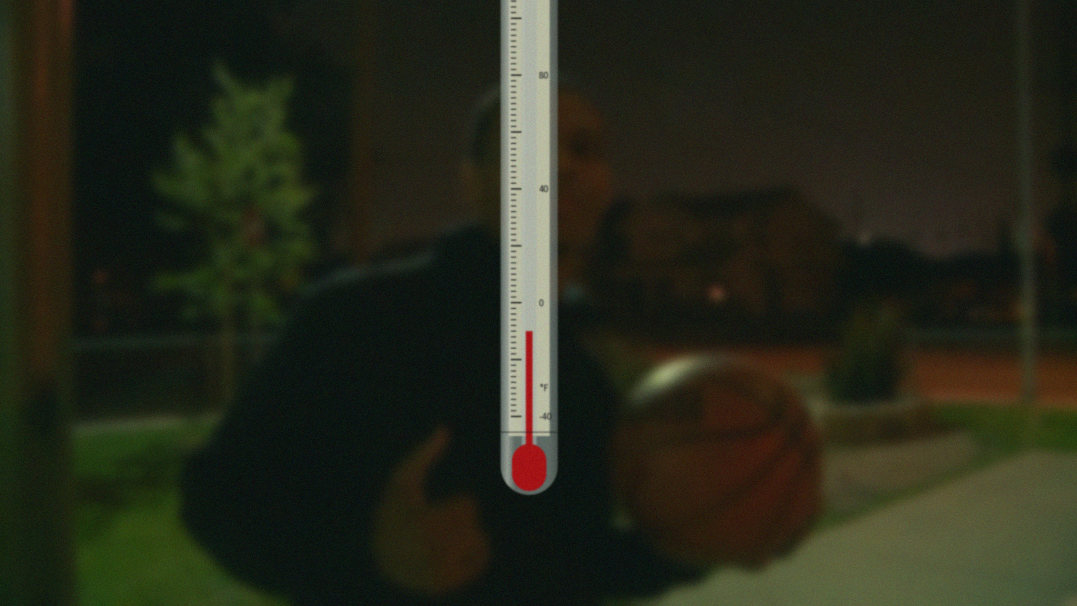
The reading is -10; °F
